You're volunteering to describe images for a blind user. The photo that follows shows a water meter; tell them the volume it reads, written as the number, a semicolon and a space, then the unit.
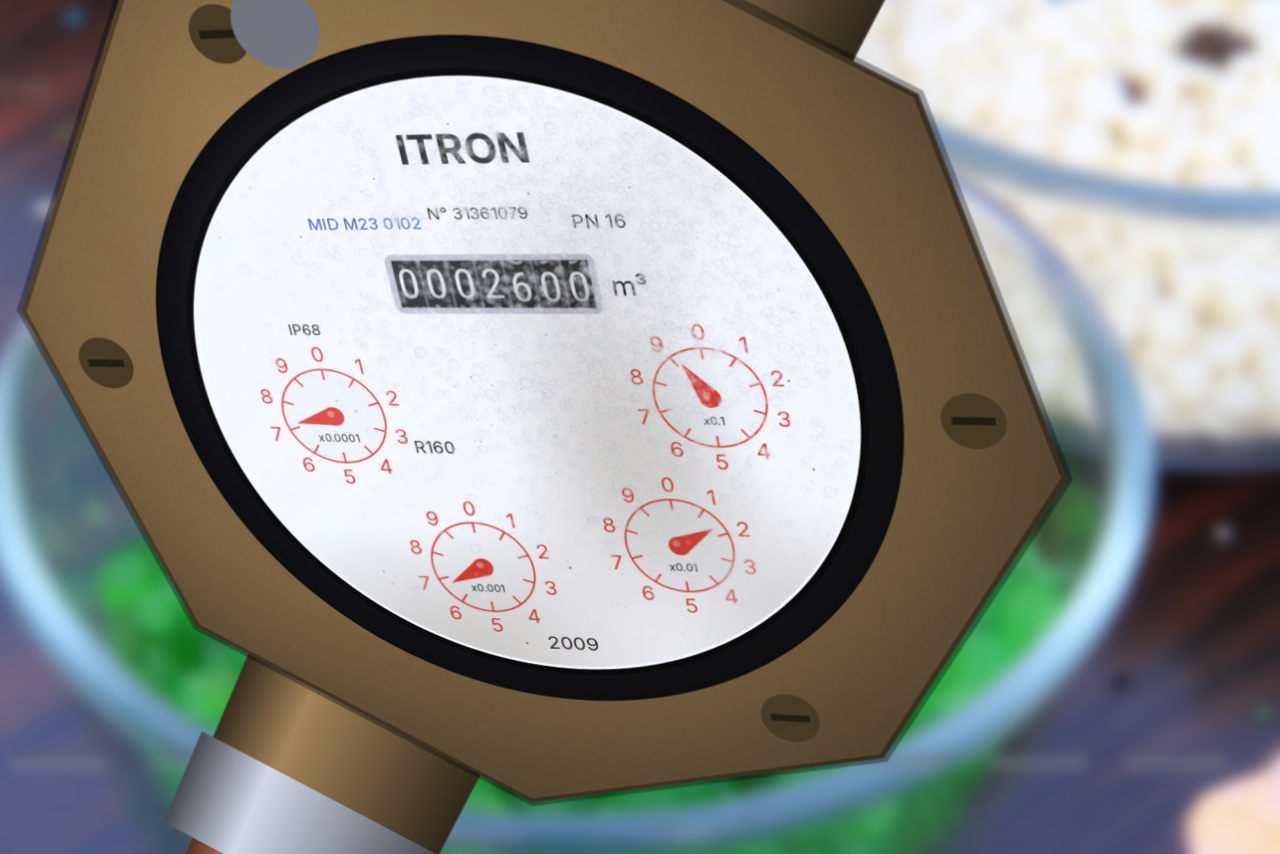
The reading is 2599.9167; m³
